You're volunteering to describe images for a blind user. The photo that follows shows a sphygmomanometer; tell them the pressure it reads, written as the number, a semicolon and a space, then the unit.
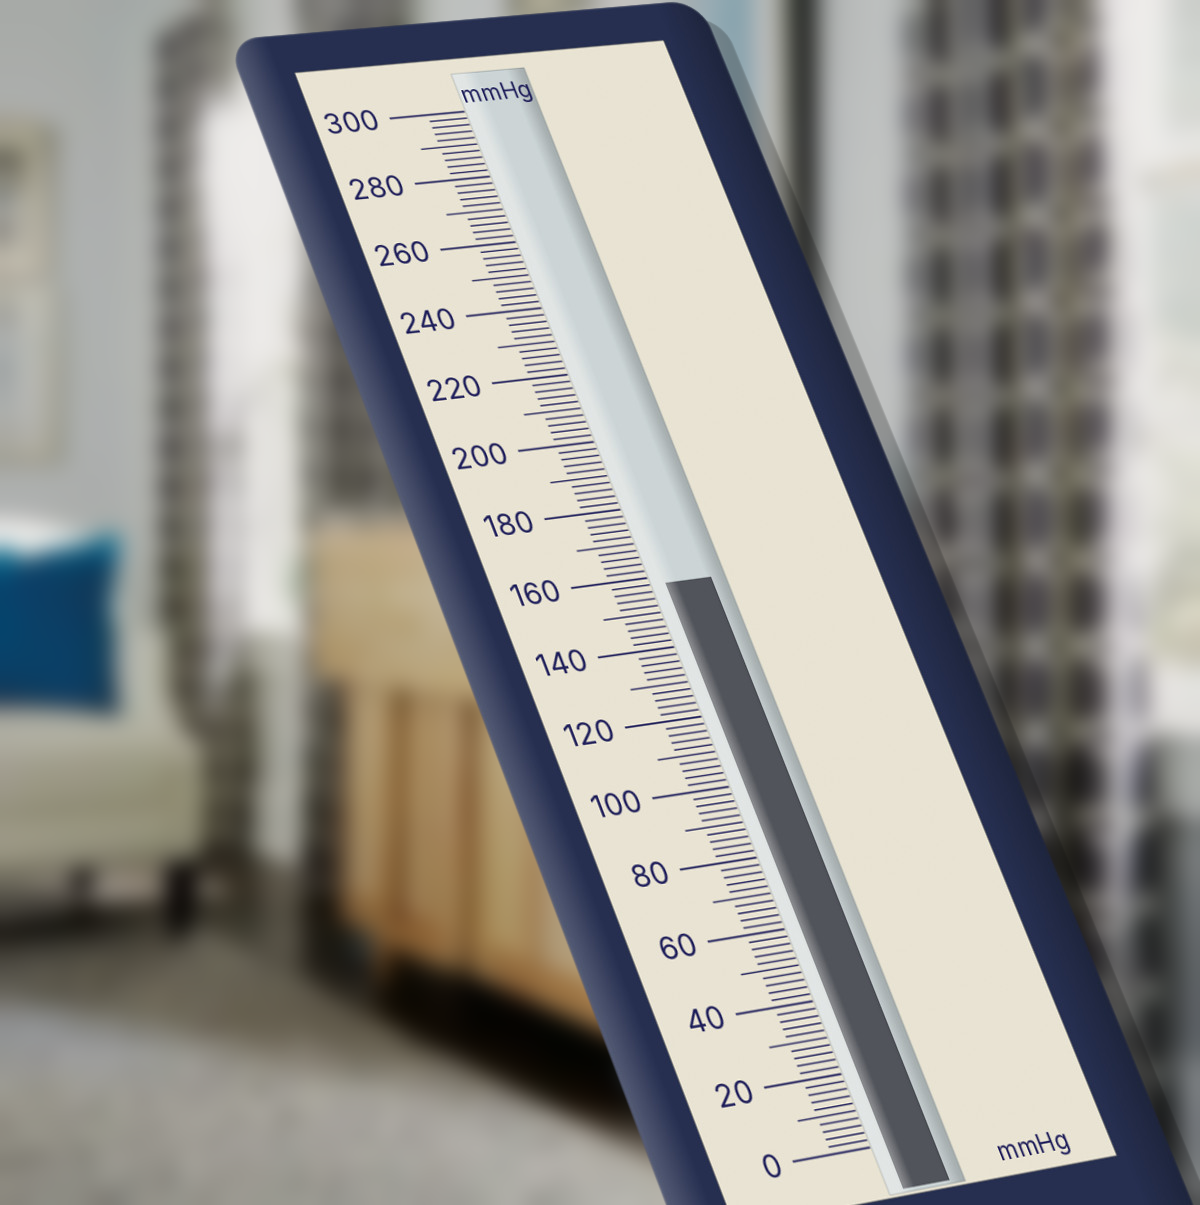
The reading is 158; mmHg
